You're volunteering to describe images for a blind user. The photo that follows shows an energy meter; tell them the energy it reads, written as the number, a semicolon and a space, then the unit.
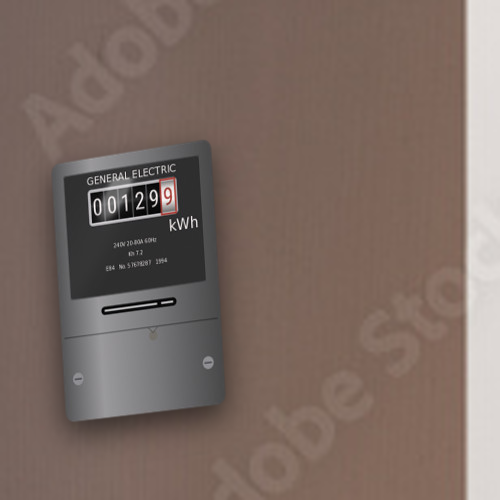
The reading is 129.9; kWh
